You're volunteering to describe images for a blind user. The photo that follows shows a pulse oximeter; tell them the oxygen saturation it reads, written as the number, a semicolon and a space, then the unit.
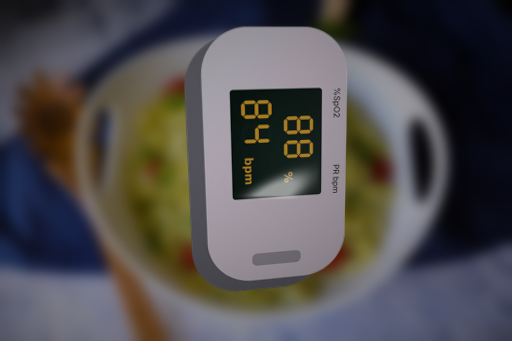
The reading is 88; %
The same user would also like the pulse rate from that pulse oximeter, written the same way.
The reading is 84; bpm
